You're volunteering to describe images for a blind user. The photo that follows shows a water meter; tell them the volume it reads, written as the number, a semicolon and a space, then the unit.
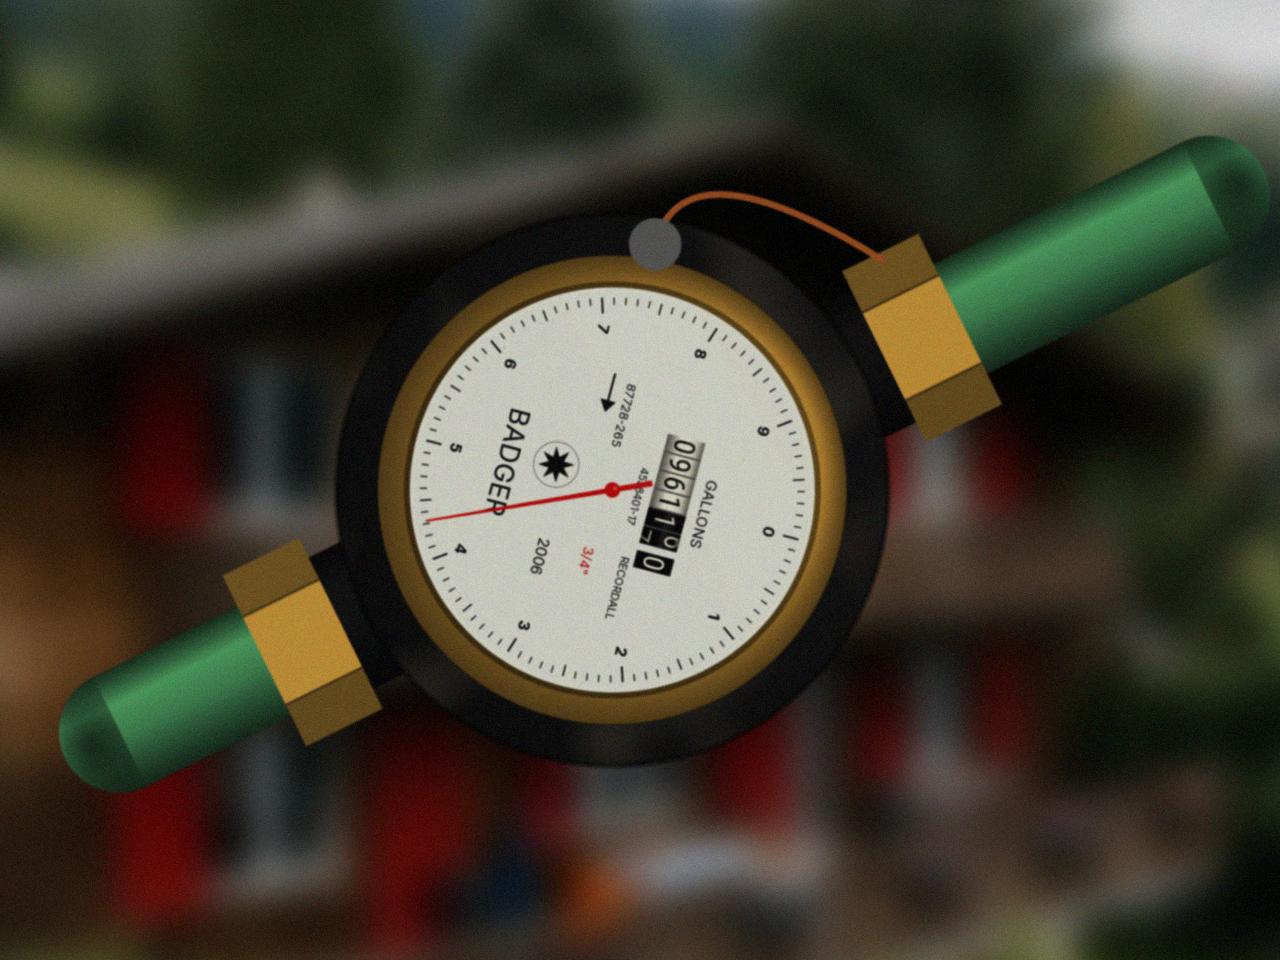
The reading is 961164.3; gal
